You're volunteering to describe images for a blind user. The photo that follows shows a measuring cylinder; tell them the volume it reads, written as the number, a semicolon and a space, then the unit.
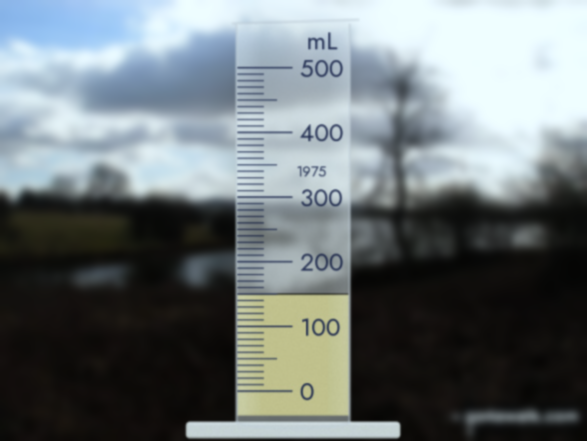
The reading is 150; mL
